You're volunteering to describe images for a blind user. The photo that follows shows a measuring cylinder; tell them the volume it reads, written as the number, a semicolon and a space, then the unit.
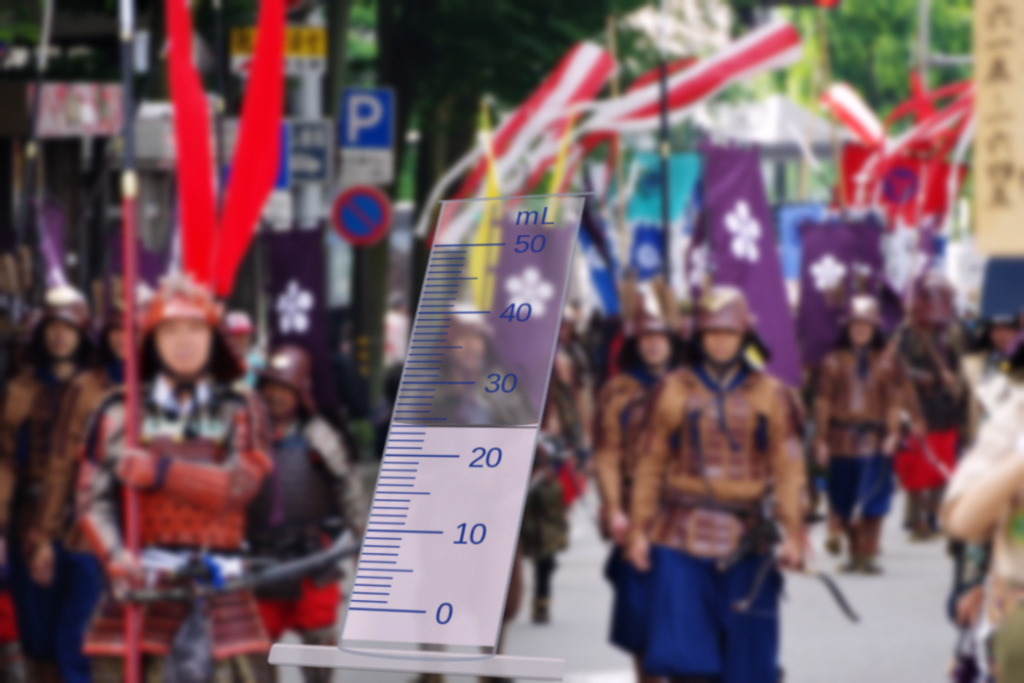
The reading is 24; mL
